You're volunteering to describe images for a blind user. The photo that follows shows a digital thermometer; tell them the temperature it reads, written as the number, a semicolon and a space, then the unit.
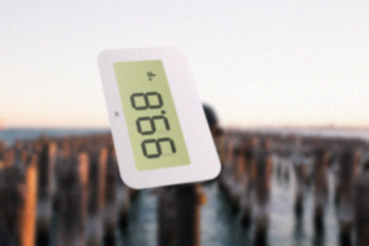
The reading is 99.8; °F
